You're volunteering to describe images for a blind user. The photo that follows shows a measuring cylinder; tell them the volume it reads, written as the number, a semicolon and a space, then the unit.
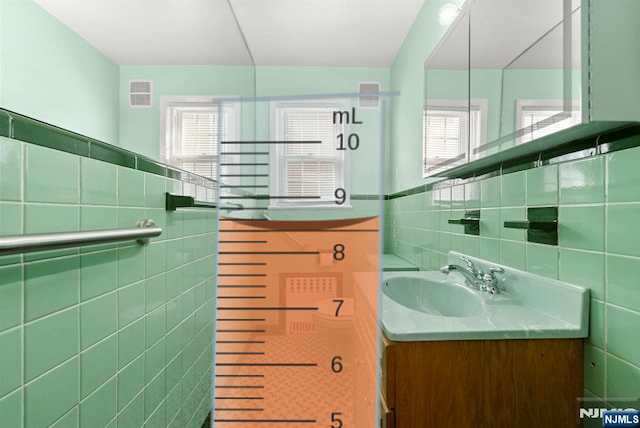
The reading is 8.4; mL
